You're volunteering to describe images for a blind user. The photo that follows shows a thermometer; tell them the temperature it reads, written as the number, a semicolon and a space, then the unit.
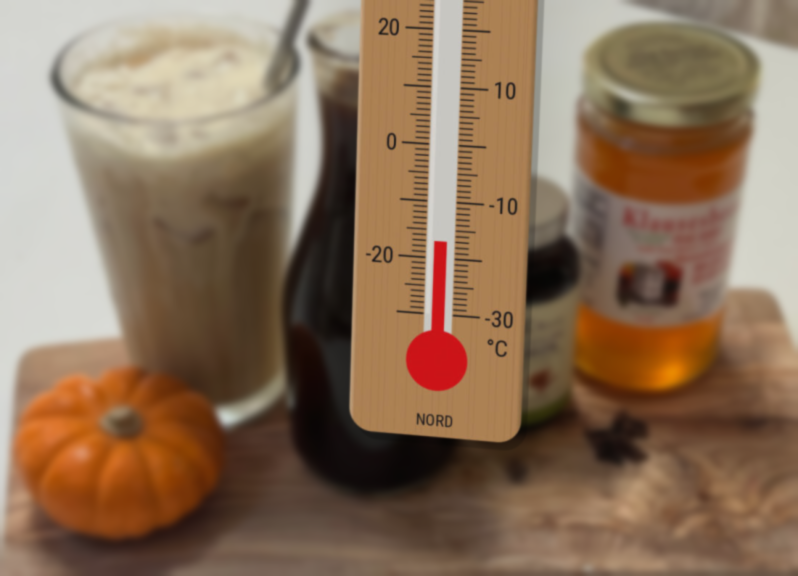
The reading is -17; °C
